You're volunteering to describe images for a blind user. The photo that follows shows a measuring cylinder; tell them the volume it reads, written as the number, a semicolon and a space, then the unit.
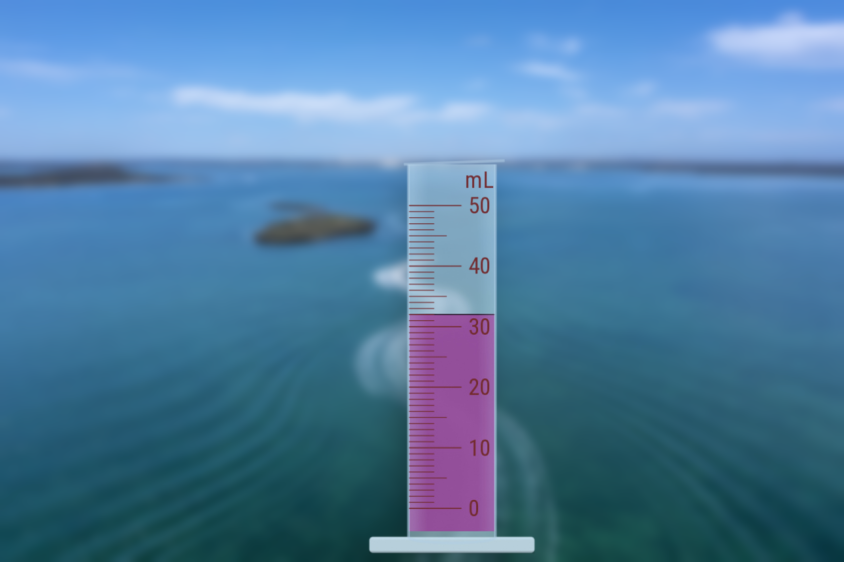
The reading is 32; mL
